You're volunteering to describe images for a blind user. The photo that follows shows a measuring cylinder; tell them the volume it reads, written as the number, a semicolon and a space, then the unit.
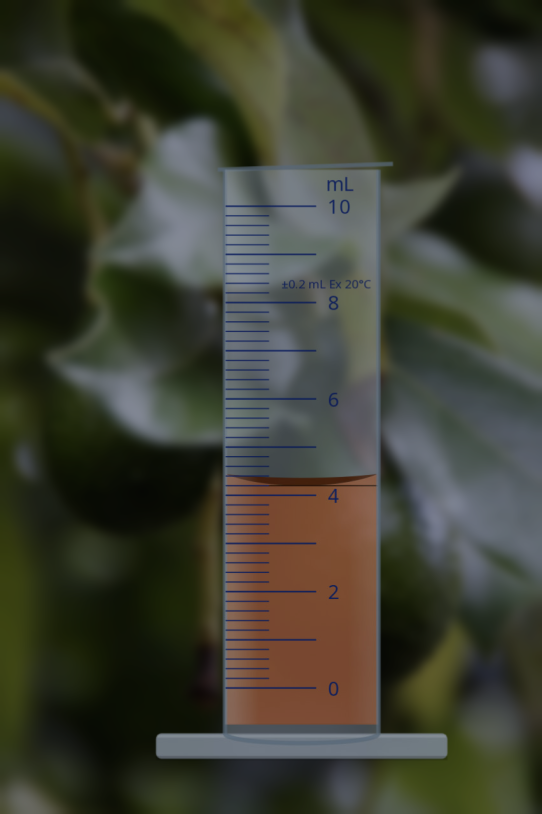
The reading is 4.2; mL
